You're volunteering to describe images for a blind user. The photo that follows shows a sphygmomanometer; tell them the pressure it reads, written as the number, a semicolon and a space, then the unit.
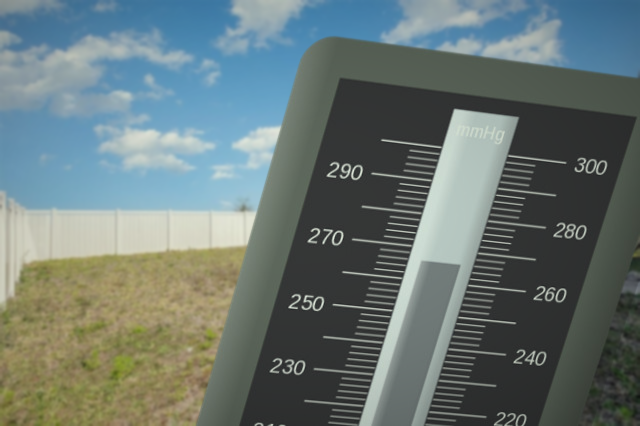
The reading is 266; mmHg
